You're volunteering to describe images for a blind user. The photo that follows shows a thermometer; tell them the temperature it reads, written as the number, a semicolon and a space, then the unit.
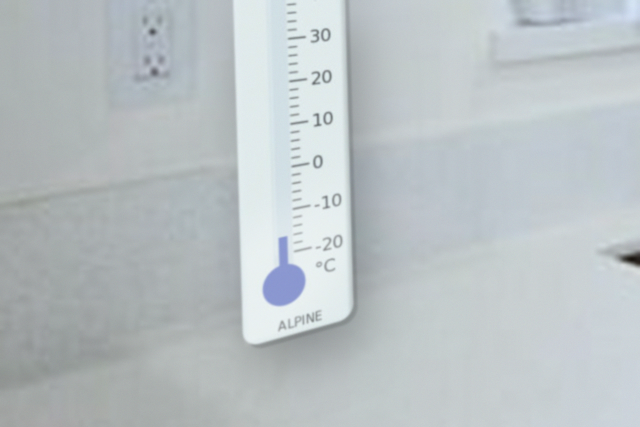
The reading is -16; °C
